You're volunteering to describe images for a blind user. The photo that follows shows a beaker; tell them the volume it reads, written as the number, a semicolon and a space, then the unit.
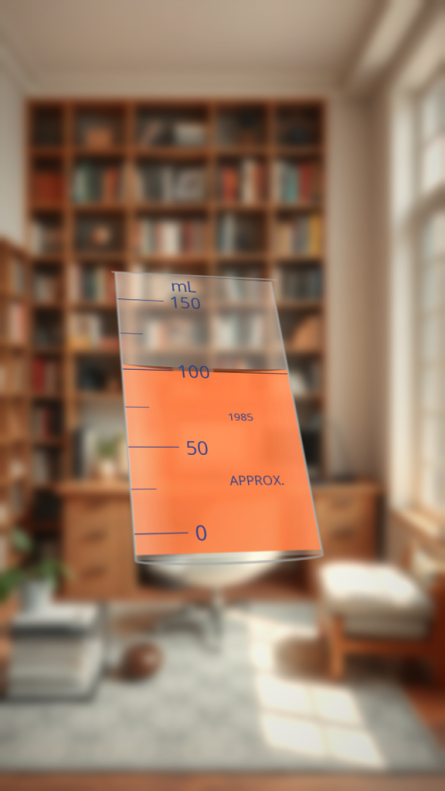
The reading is 100; mL
